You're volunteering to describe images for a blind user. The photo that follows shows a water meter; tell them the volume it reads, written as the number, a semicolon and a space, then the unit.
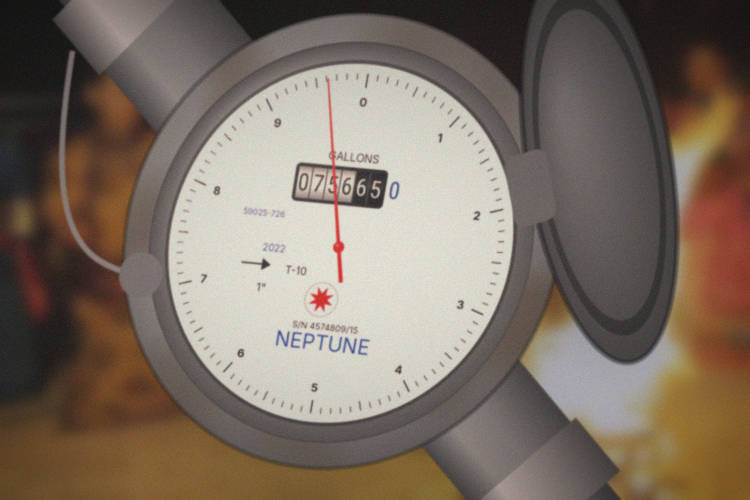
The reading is 756649.6; gal
